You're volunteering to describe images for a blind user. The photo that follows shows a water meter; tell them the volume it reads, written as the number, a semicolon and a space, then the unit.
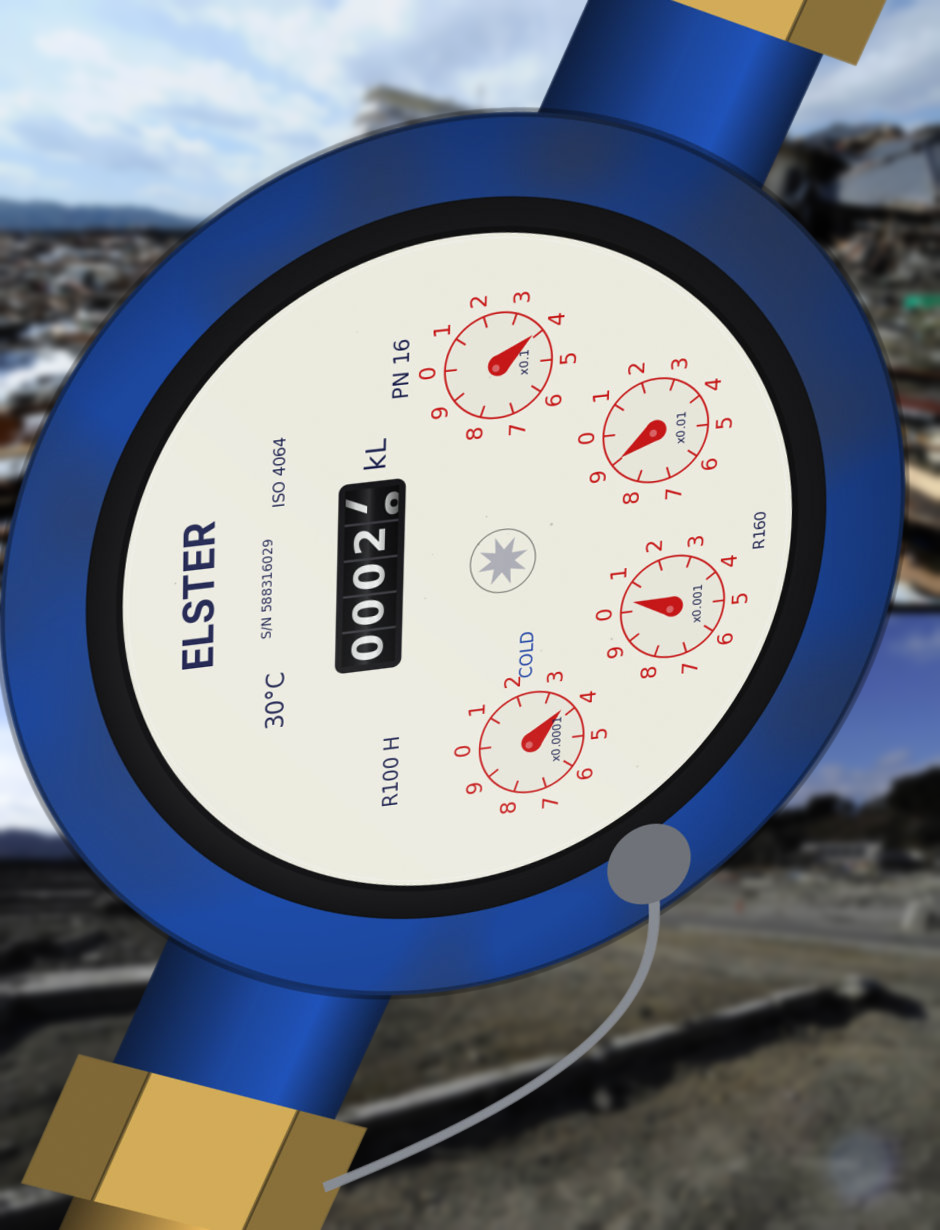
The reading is 27.3903; kL
